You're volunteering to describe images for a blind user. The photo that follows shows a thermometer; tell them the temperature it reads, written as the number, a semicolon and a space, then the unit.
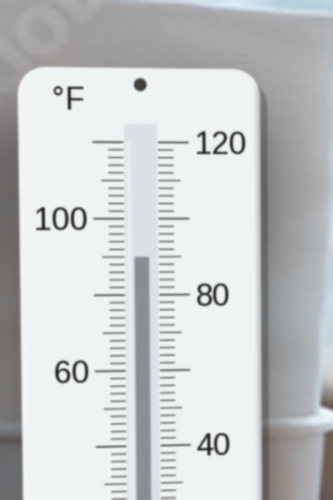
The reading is 90; °F
